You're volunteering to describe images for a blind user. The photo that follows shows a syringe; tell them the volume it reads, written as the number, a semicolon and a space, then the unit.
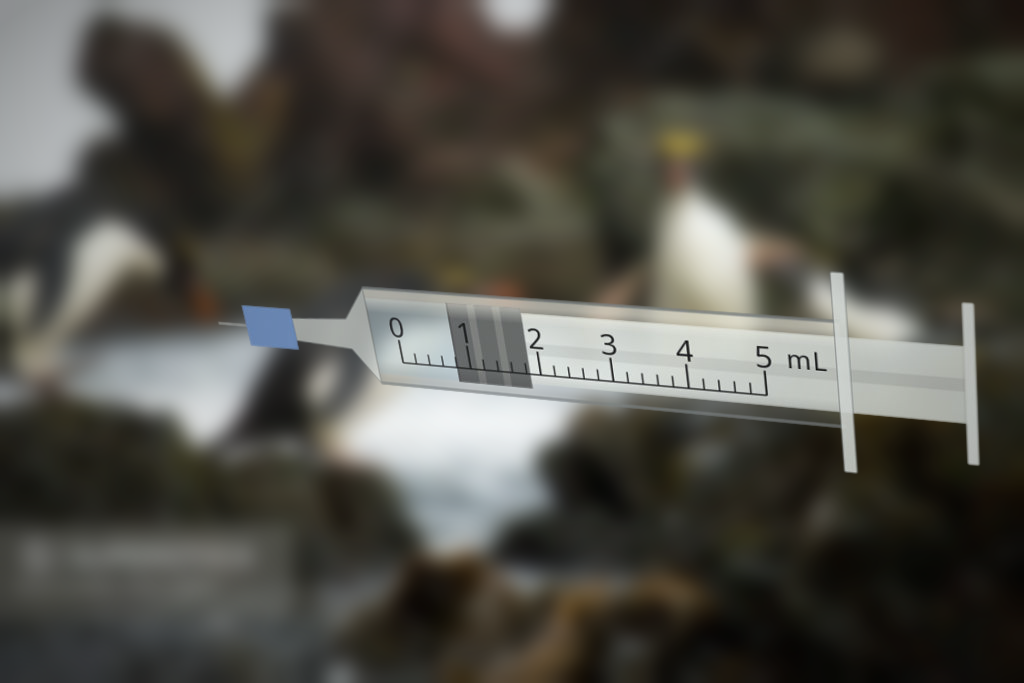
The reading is 0.8; mL
